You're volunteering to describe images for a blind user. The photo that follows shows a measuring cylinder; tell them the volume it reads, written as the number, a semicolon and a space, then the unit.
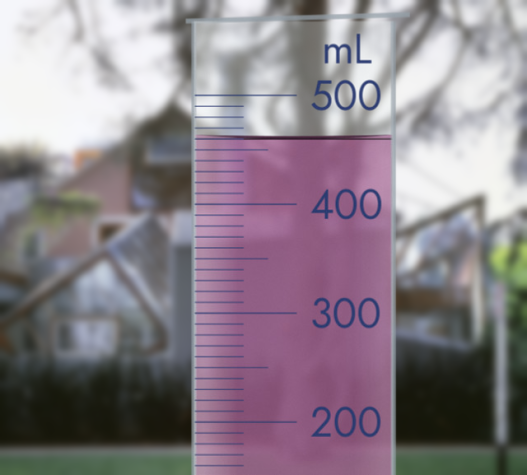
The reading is 460; mL
